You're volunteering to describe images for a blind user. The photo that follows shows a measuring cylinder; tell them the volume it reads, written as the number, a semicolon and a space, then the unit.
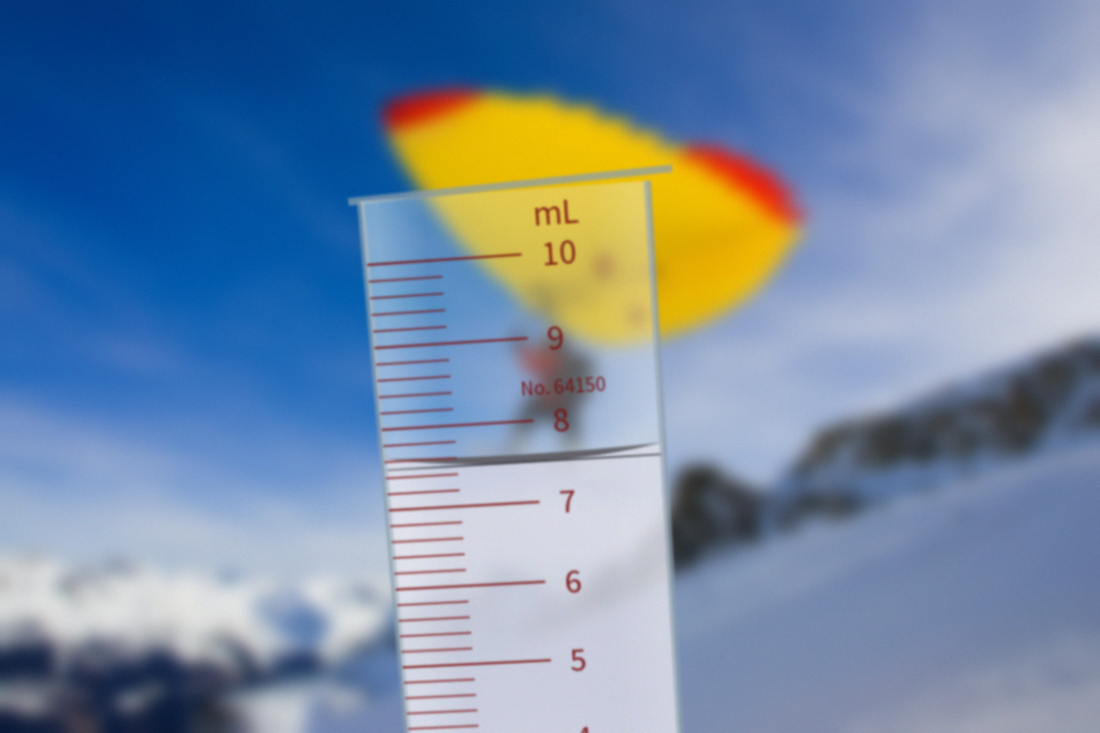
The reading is 7.5; mL
